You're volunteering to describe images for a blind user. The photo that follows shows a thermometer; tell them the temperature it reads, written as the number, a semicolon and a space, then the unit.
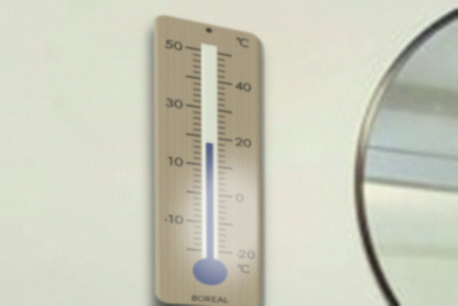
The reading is 18; °C
